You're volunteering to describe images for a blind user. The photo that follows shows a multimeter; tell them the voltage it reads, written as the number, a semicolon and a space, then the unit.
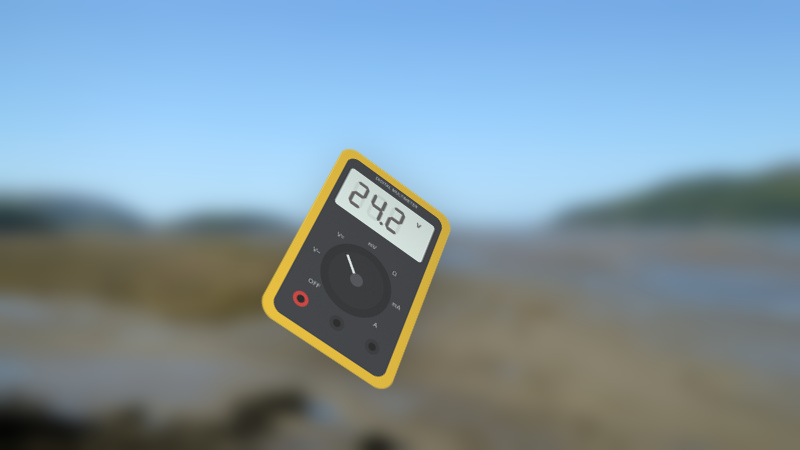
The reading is 24.2; V
